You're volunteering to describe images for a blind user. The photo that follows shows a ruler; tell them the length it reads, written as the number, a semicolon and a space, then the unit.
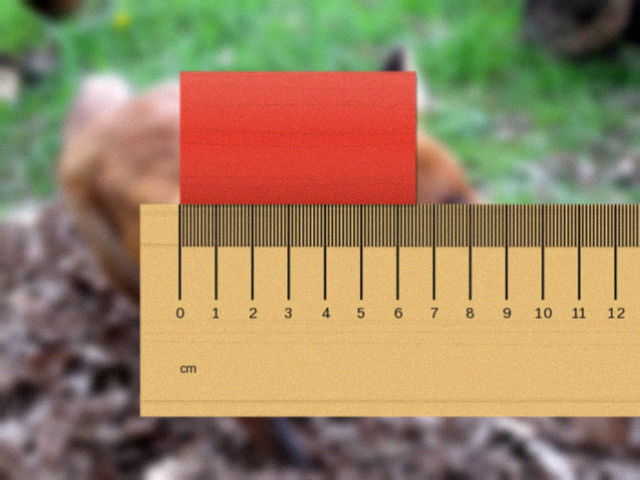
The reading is 6.5; cm
